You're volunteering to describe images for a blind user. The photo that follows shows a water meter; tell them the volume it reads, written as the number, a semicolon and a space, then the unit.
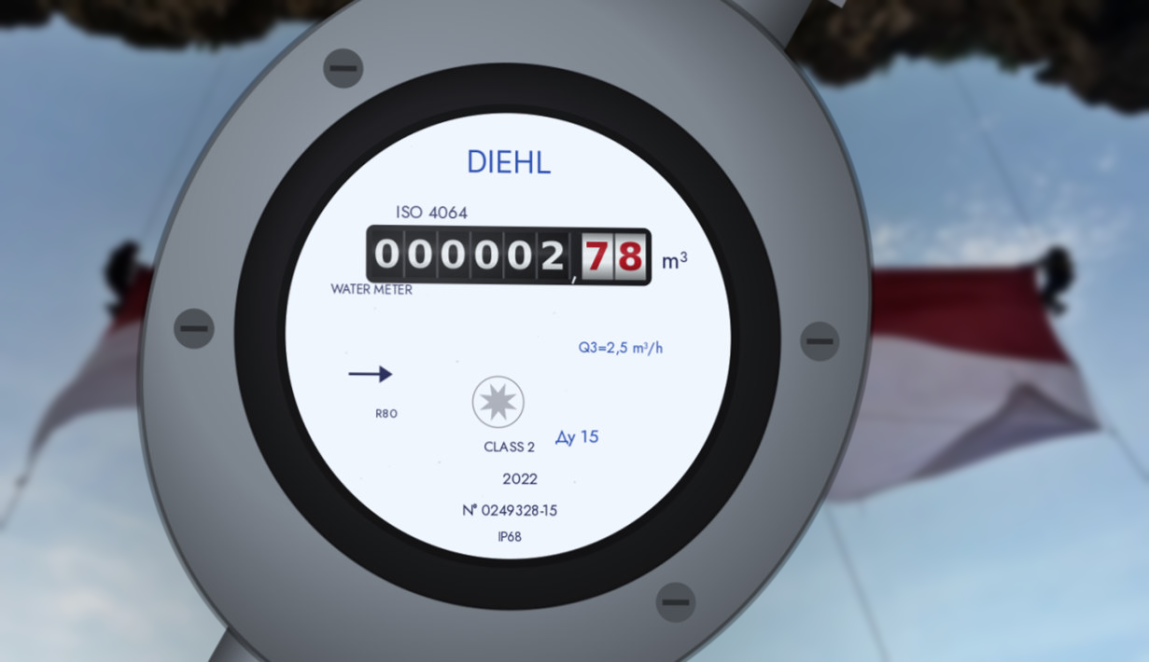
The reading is 2.78; m³
